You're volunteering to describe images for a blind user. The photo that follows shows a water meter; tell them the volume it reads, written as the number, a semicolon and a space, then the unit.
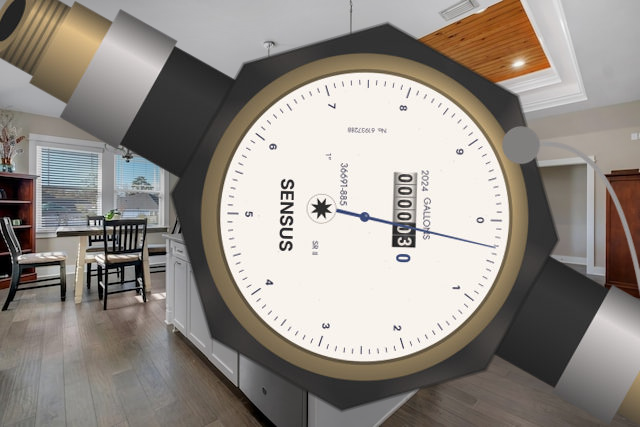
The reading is 30.3; gal
